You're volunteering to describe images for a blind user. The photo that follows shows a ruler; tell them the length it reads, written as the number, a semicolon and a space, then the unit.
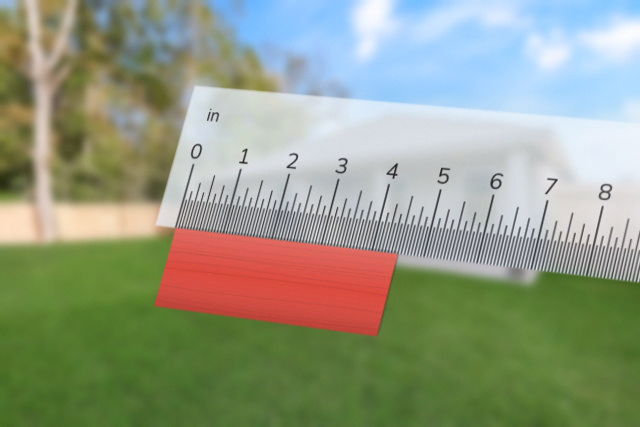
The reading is 4.5; in
